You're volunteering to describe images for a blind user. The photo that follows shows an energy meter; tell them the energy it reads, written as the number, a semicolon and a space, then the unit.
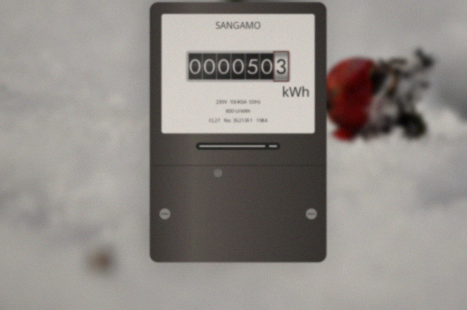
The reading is 50.3; kWh
